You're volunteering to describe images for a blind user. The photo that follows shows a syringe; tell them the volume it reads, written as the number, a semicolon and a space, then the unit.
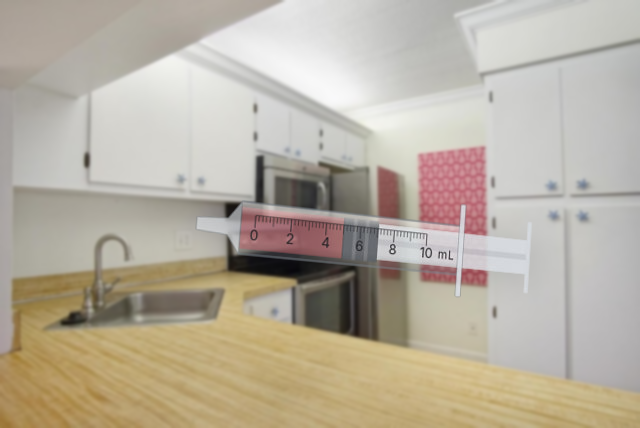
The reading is 5; mL
